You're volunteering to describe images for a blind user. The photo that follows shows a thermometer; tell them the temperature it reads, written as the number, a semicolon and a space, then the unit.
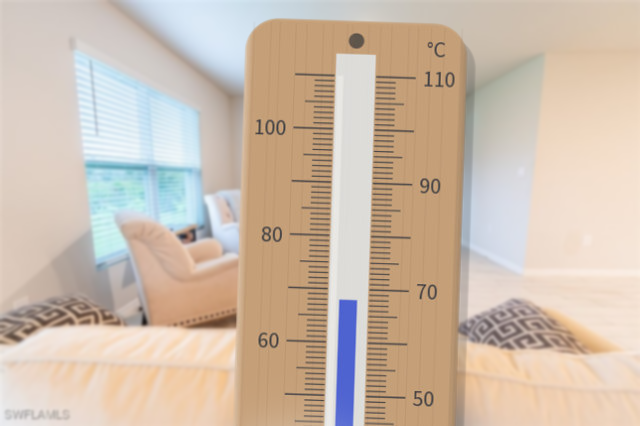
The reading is 68; °C
